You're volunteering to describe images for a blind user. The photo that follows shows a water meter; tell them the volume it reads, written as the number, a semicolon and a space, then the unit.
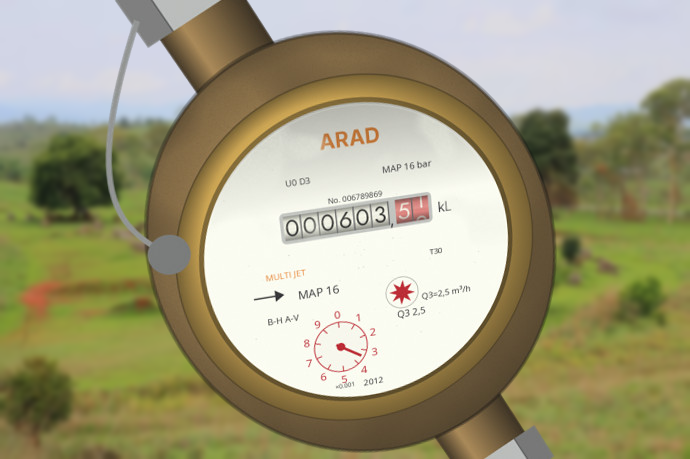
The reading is 603.513; kL
